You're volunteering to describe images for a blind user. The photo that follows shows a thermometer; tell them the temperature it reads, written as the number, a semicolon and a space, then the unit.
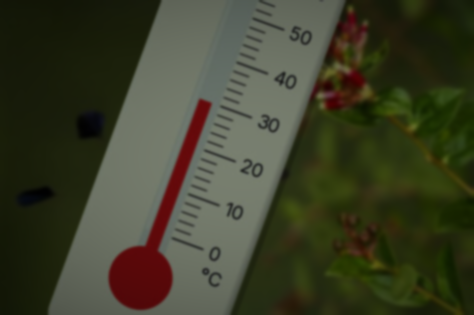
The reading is 30; °C
